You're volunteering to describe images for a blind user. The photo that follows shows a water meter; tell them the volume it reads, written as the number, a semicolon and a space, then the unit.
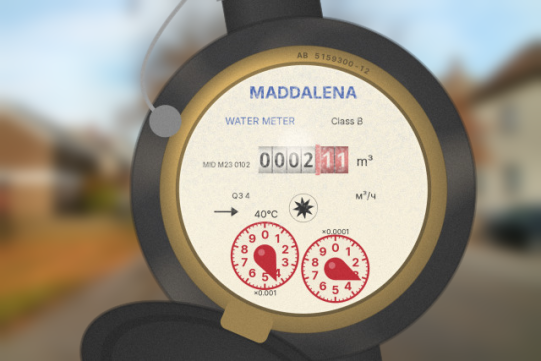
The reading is 2.1143; m³
